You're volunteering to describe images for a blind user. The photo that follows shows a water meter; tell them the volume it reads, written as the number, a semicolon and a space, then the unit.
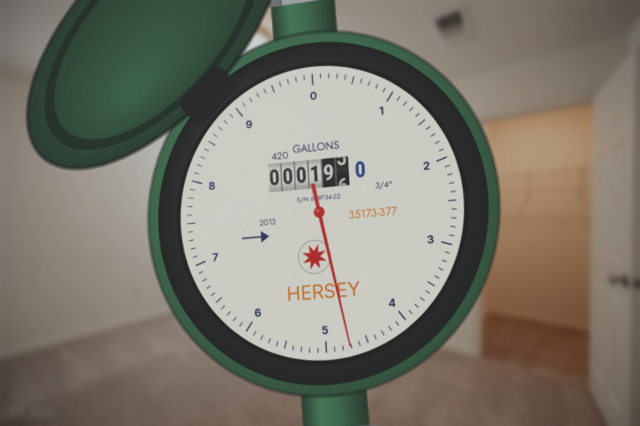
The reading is 1954.7; gal
